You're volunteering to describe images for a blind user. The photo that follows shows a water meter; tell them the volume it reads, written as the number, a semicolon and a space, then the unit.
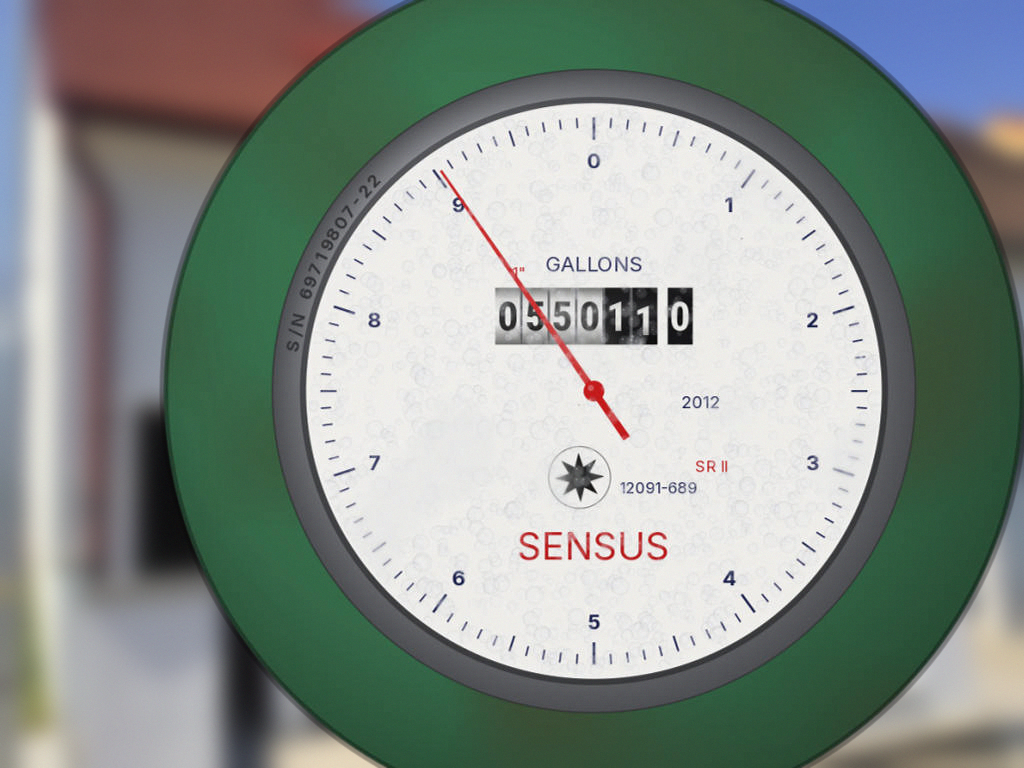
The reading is 550109.0; gal
